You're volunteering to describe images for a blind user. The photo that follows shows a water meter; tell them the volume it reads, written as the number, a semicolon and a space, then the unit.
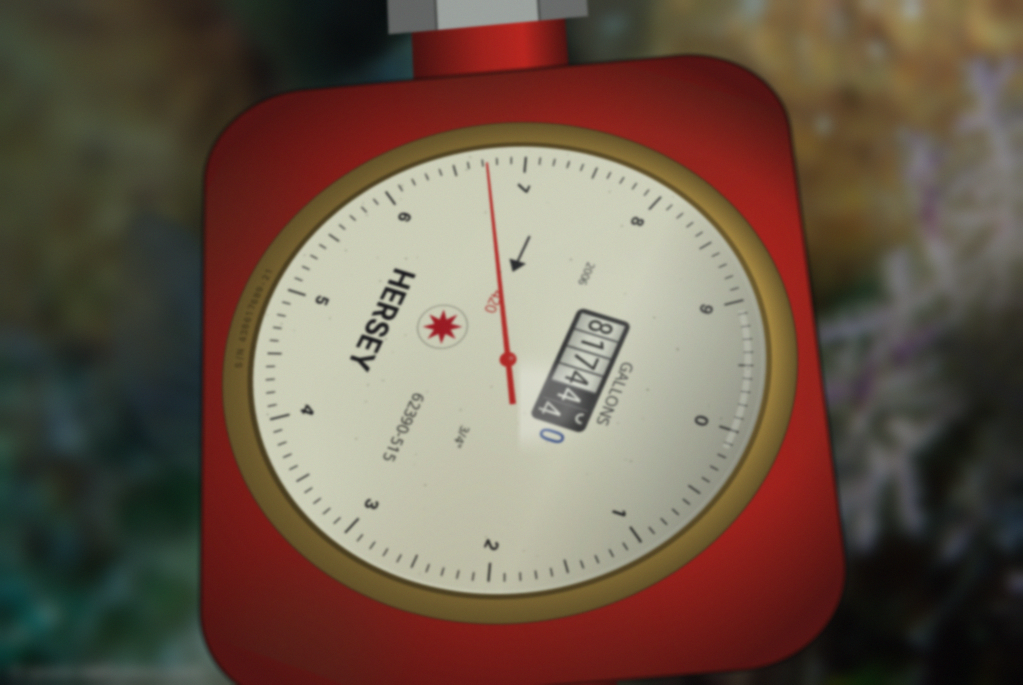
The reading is 8174436.7; gal
